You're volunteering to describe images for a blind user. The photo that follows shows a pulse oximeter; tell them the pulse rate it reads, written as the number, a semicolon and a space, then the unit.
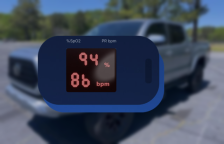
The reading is 86; bpm
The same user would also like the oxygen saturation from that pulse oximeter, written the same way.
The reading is 94; %
